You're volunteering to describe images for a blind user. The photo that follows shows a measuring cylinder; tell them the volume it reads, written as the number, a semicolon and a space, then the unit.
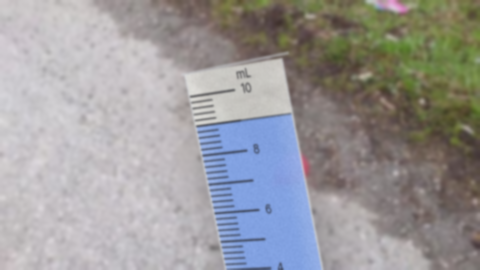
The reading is 9; mL
